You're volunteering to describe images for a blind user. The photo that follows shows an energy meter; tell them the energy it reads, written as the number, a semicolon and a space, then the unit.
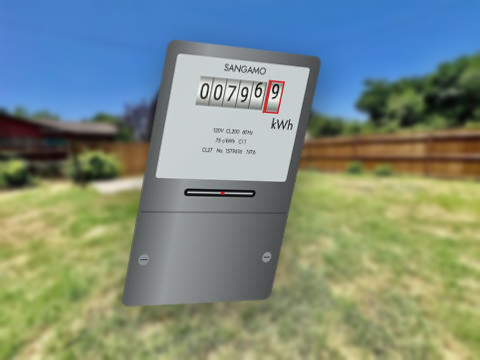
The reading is 796.9; kWh
